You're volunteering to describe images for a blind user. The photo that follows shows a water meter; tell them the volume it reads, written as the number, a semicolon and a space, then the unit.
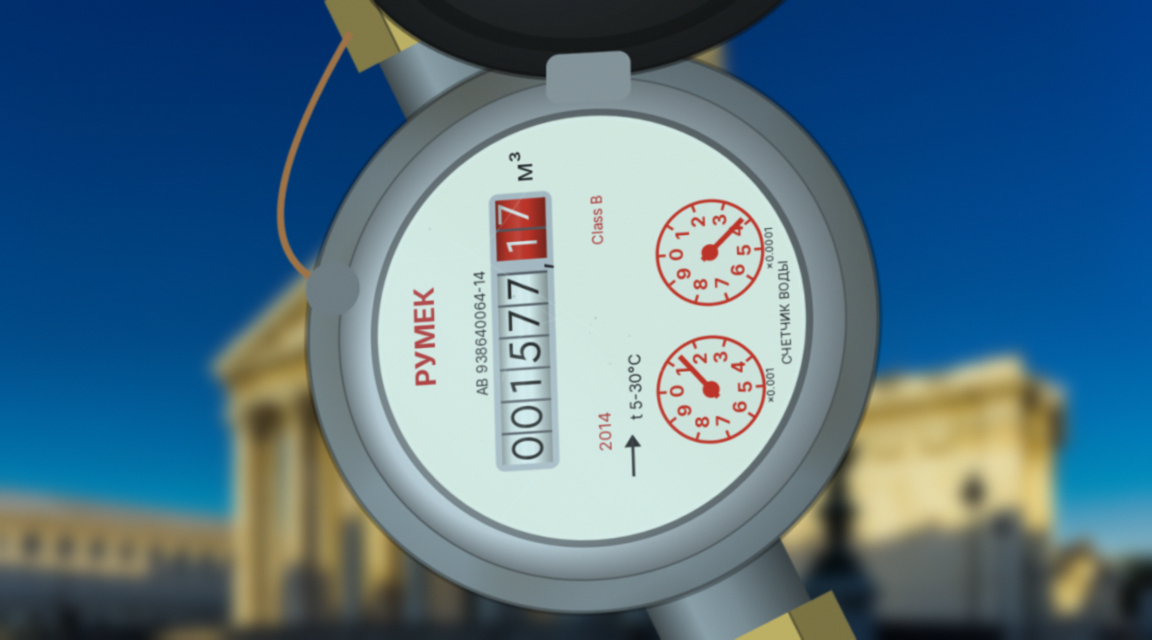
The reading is 1577.1713; m³
